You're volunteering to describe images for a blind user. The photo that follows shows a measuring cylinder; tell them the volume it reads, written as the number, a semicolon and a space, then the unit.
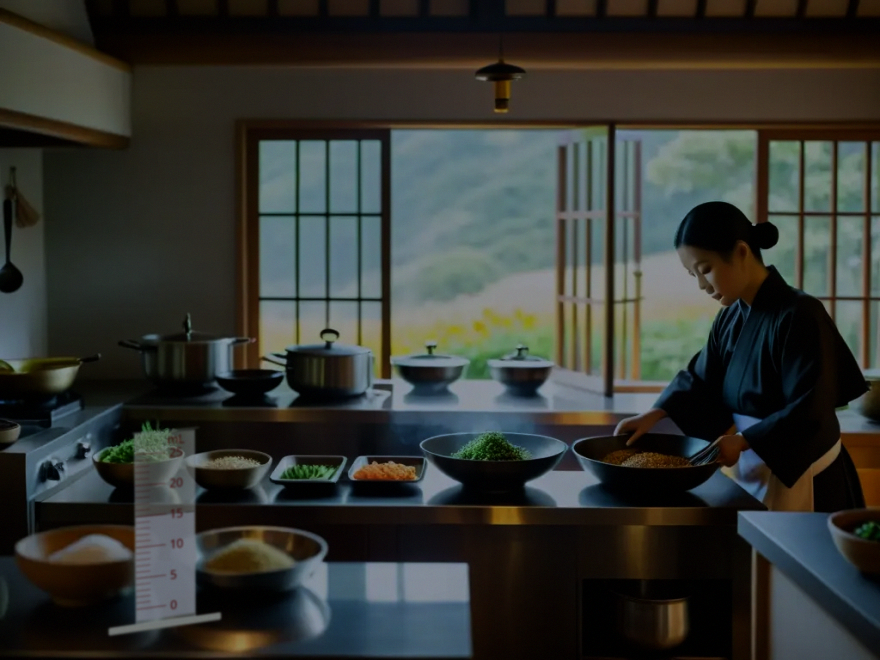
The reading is 15; mL
